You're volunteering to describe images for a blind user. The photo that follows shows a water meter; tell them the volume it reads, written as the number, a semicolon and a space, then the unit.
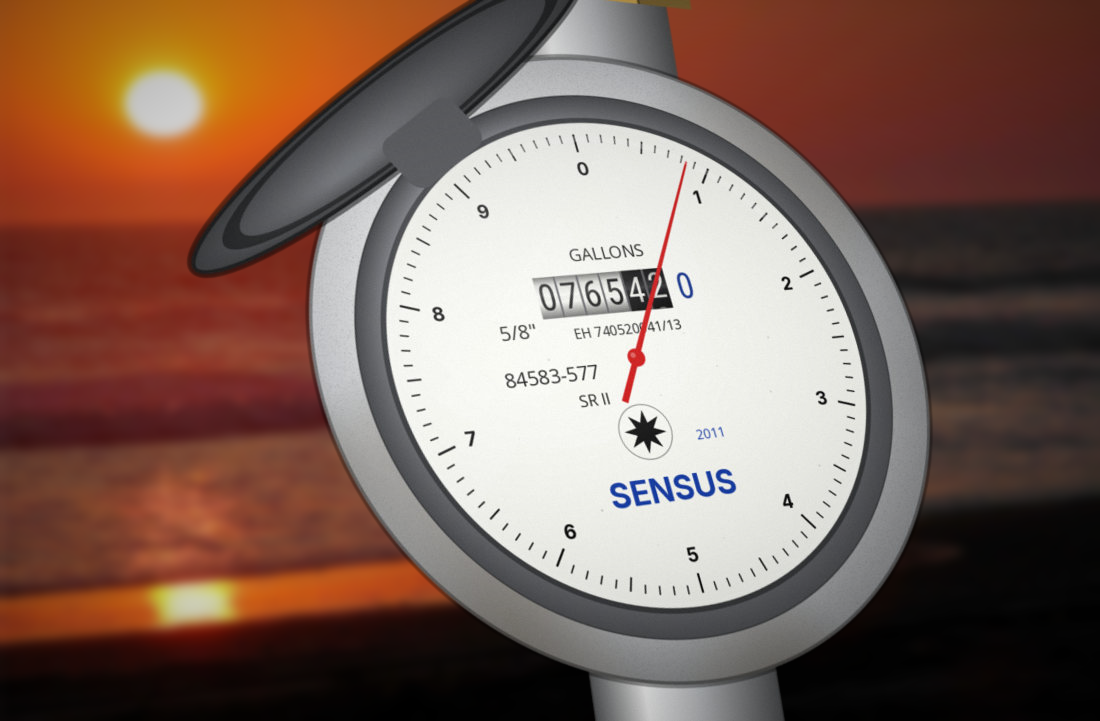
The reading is 765420.8; gal
